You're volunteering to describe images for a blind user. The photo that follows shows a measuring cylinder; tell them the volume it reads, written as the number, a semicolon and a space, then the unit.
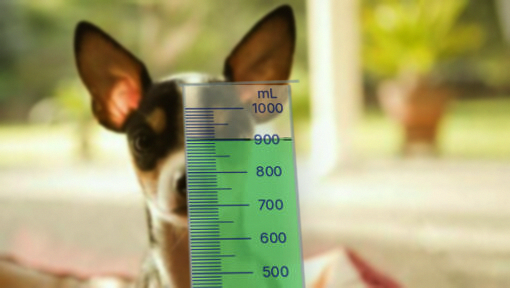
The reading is 900; mL
